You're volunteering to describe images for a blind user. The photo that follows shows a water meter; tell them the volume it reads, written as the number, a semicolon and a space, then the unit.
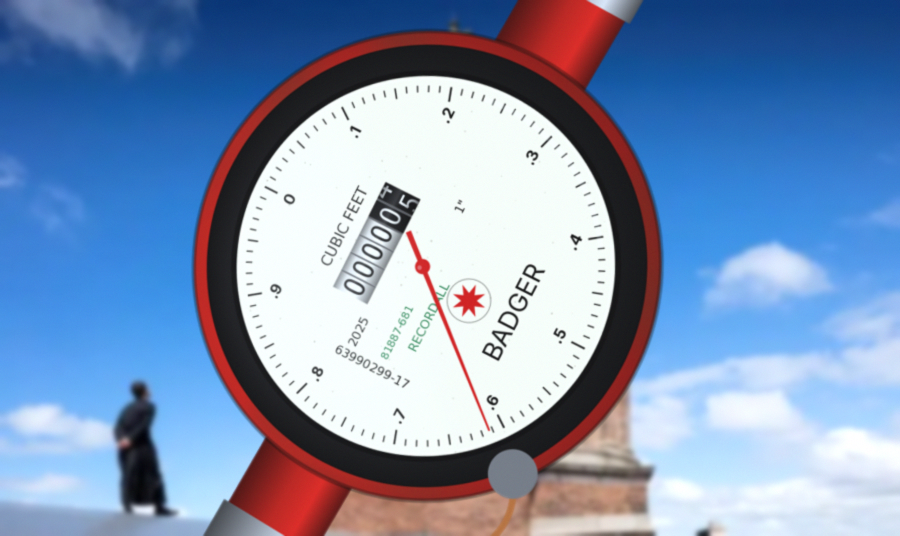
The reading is 4.61; ft³
